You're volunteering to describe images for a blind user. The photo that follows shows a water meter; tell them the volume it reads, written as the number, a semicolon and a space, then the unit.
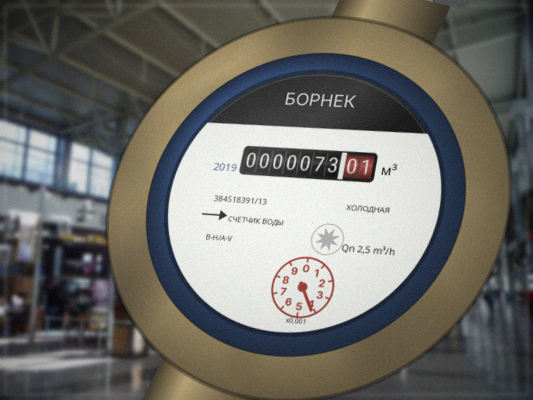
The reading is 73.014; m³
